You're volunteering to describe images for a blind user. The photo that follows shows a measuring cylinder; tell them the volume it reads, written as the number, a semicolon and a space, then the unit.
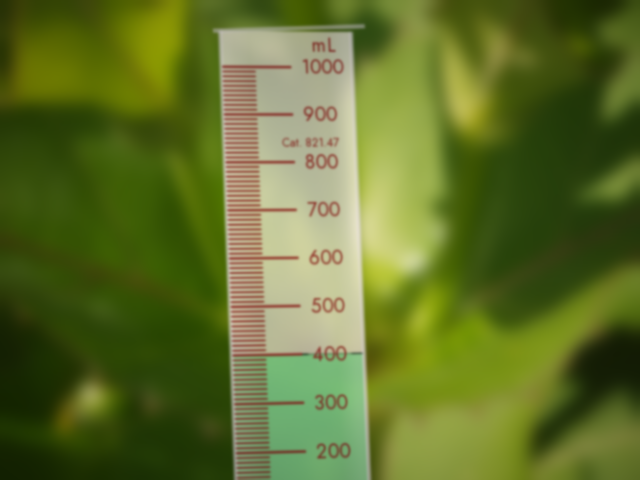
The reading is 400; mL
